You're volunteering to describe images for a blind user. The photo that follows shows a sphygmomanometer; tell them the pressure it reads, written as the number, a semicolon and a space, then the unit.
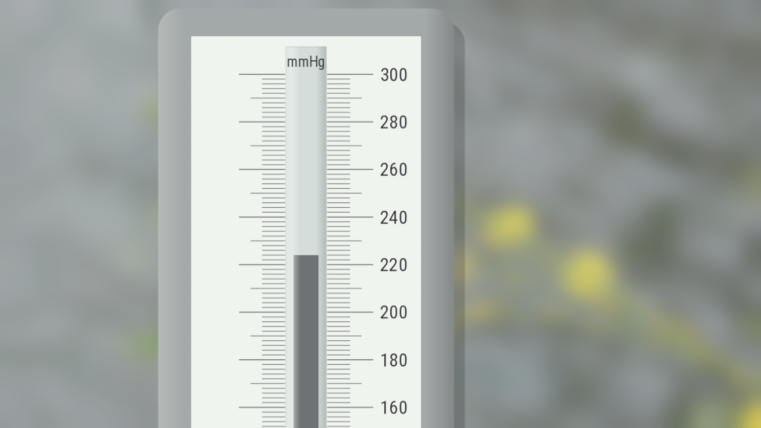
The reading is 224; mmHg
